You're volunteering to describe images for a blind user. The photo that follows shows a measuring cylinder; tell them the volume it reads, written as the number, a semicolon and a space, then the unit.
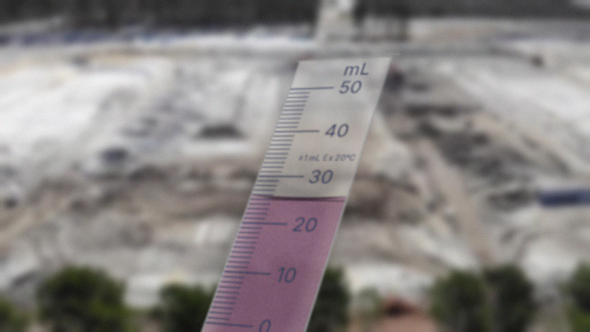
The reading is 25; mL
